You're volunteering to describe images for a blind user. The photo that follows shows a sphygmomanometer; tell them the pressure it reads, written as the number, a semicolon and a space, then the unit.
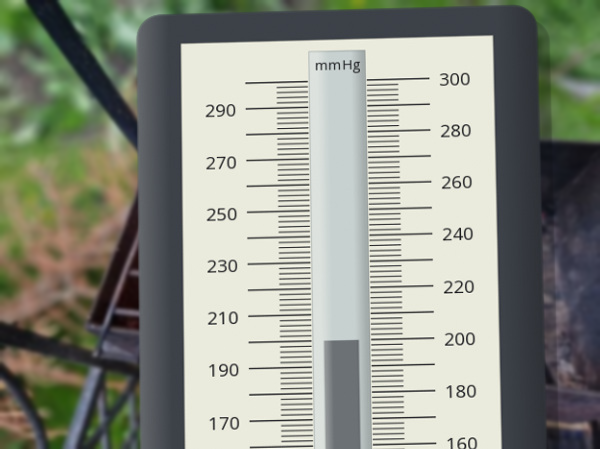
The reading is 200; mmHg
